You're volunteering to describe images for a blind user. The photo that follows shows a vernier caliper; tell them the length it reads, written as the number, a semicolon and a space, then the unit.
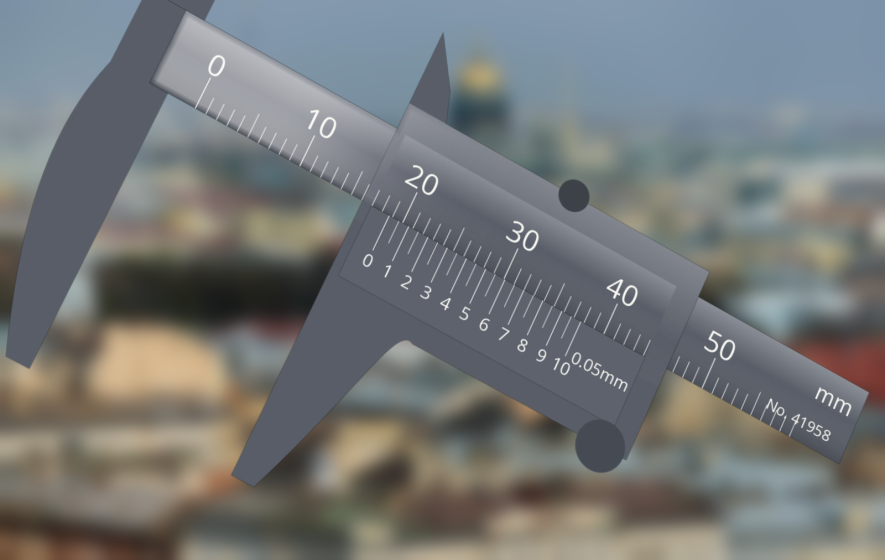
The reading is 18.7; mm
